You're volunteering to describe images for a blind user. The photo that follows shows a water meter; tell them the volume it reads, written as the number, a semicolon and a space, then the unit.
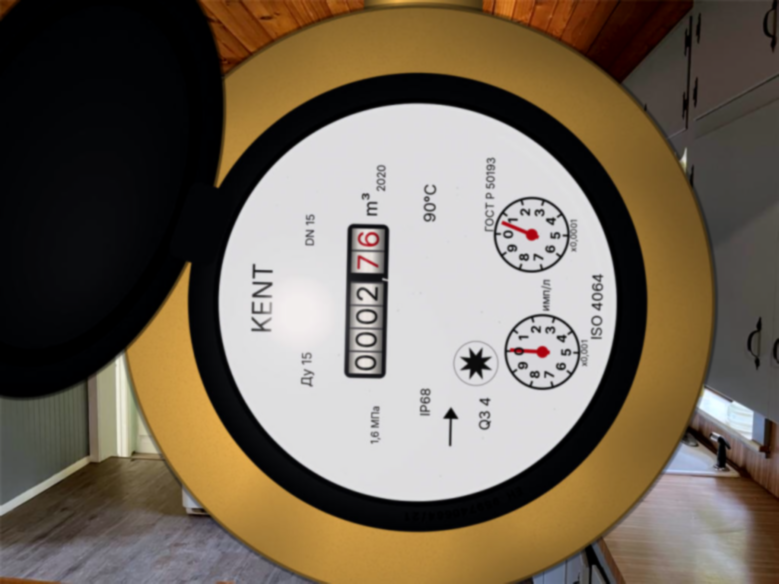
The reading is 2.7600; m³
